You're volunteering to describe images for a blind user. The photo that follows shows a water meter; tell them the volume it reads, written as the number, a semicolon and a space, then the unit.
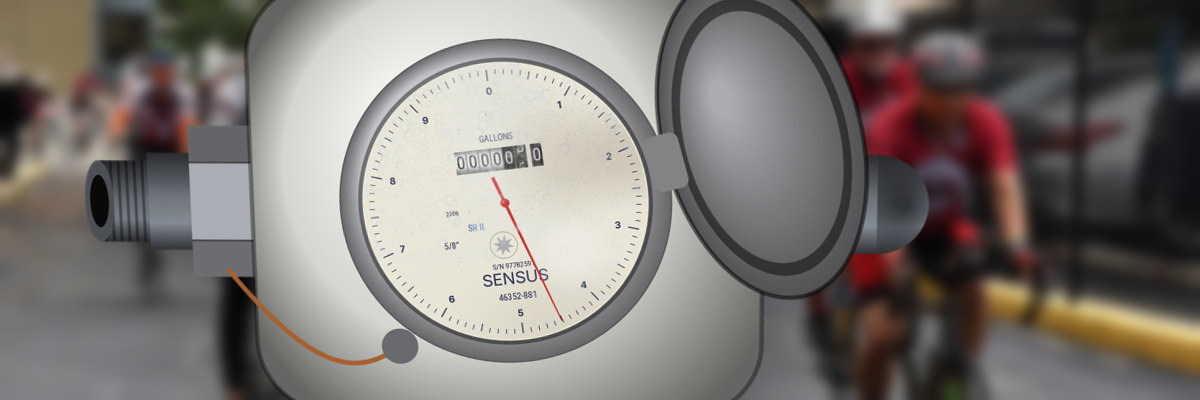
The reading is 54.5; gal
